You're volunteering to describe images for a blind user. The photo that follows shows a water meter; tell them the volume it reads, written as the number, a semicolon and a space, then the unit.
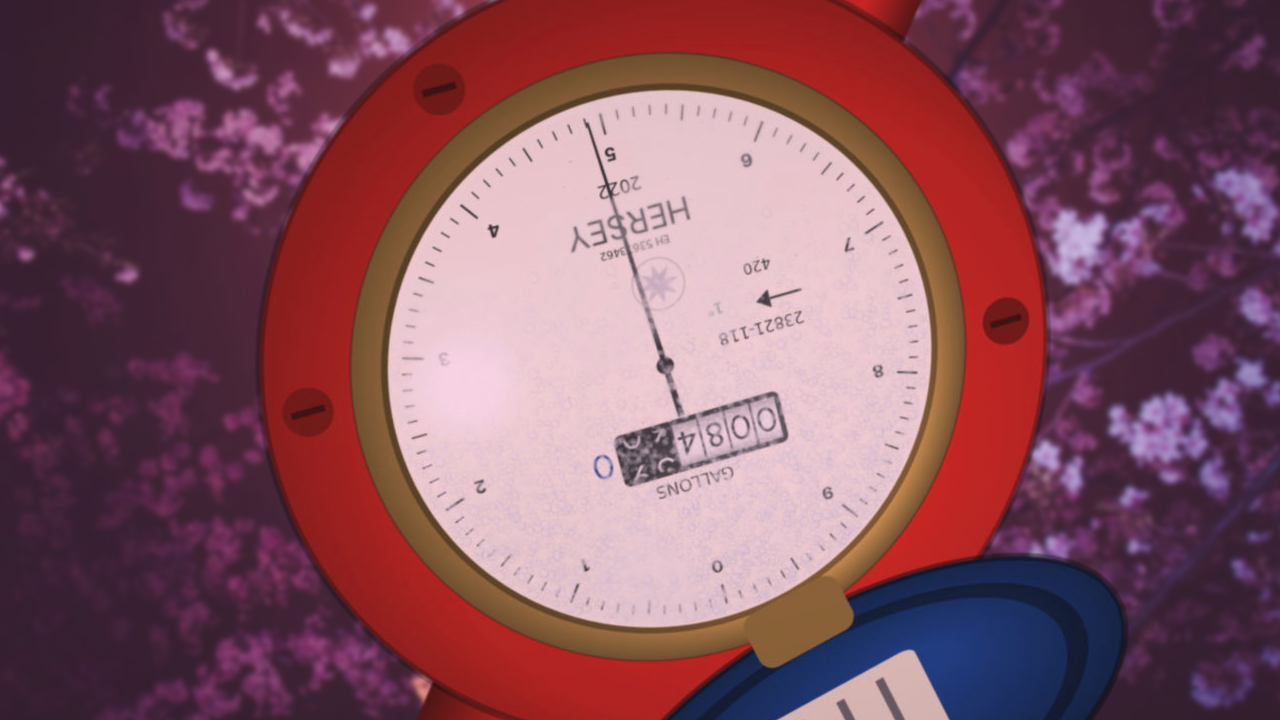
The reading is 84594.9; gal
